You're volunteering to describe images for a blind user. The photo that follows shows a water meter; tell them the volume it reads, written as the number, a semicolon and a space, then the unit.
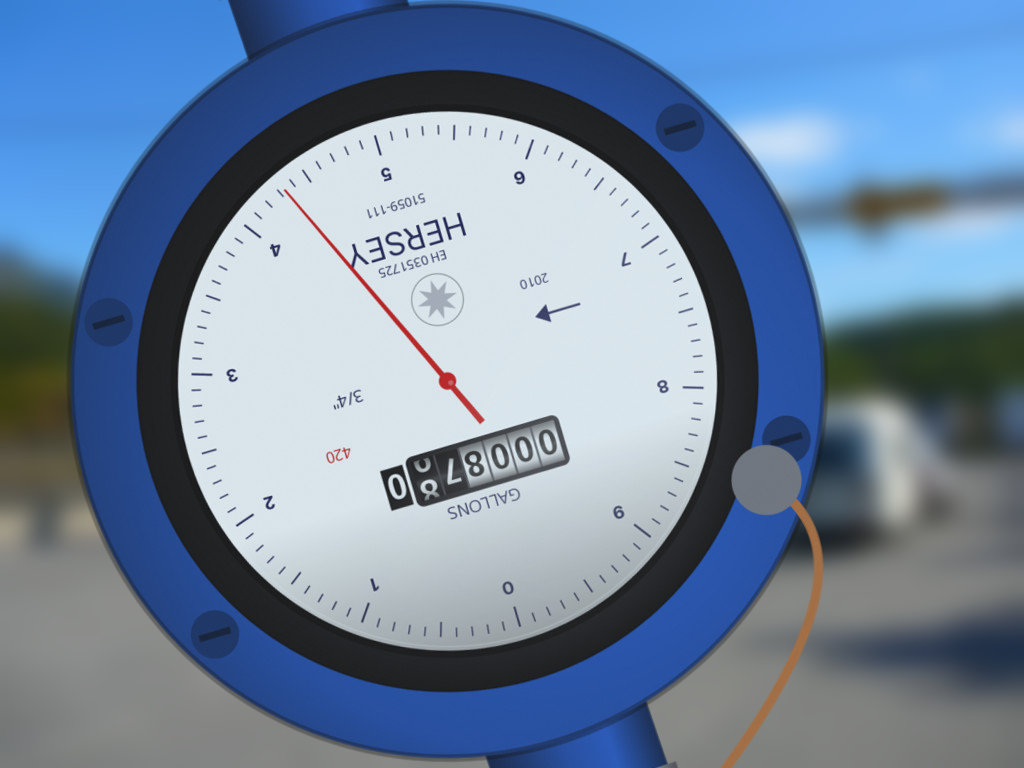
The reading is 8784.3; gal
